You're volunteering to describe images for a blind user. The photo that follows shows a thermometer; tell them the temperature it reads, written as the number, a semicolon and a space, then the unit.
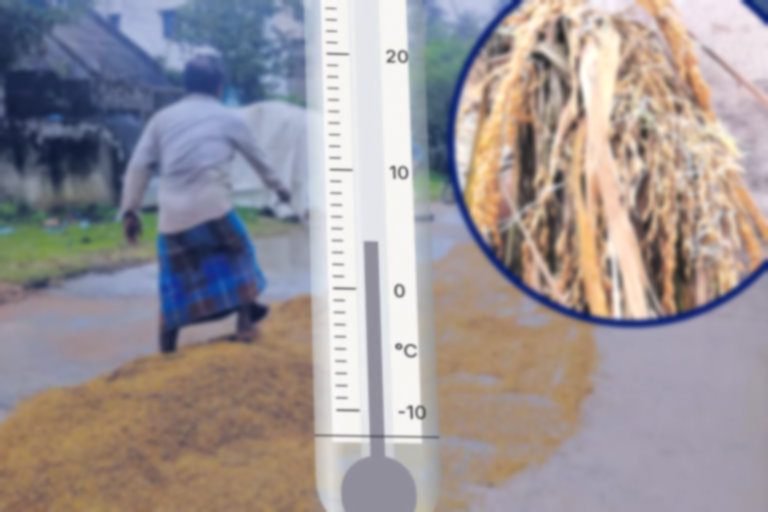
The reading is 4; °C
